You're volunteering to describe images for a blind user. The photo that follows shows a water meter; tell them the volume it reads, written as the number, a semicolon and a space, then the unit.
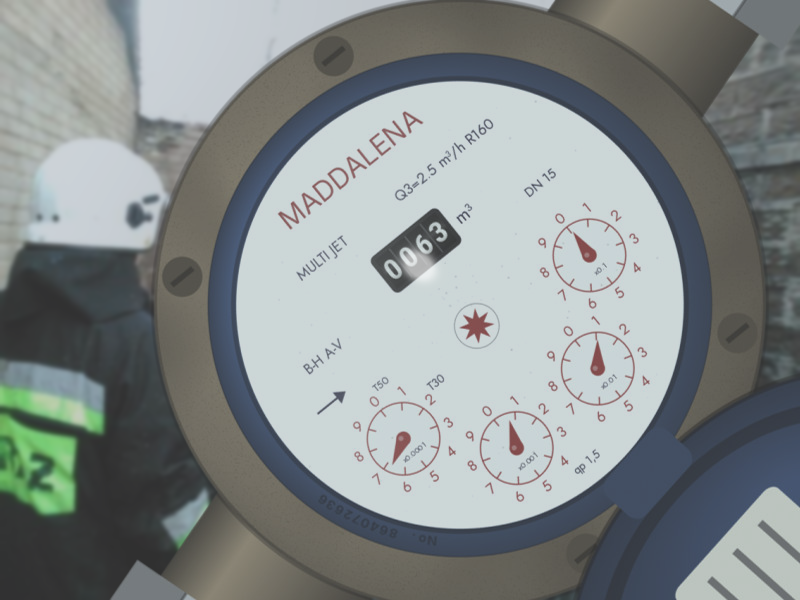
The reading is 63.0106; m³
